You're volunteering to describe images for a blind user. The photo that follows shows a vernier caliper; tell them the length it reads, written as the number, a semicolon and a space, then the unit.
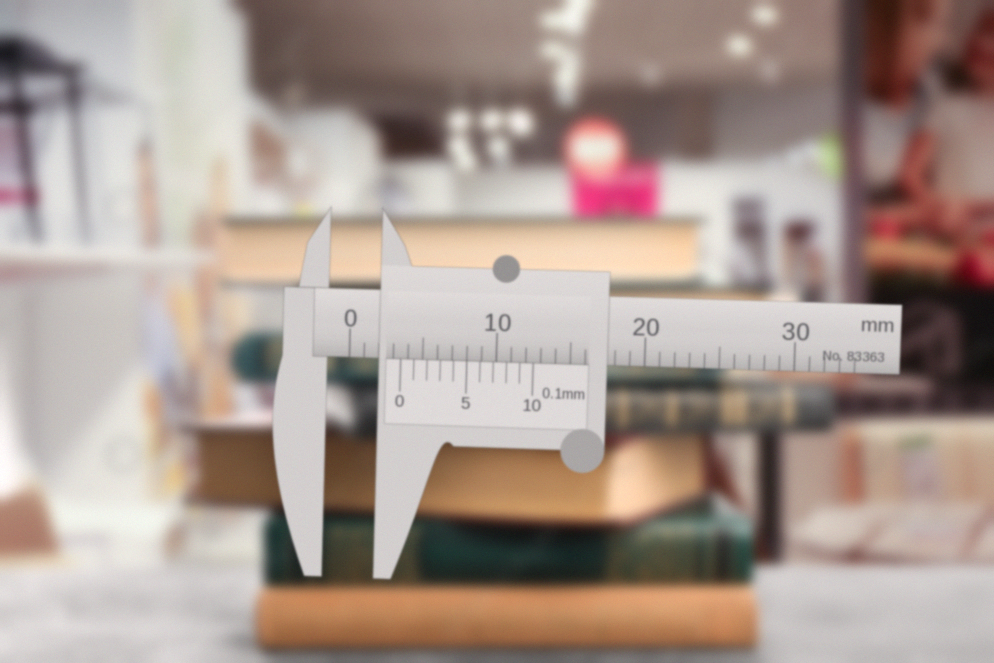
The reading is 3.5; mm
